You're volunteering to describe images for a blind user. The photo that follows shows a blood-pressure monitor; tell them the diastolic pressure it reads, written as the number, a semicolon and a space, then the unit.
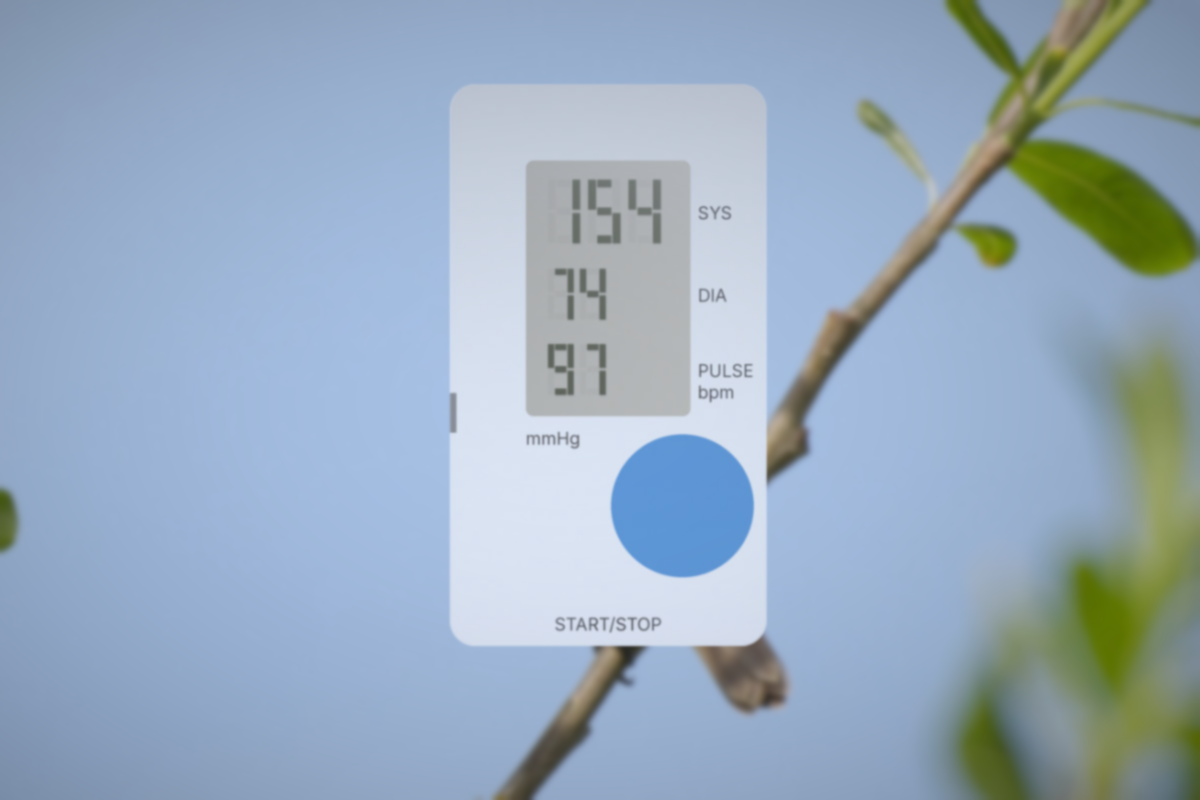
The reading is 74; mmHg
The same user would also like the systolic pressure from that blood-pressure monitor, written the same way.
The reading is 154; mmHg
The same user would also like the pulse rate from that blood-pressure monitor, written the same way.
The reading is 97; bpm
